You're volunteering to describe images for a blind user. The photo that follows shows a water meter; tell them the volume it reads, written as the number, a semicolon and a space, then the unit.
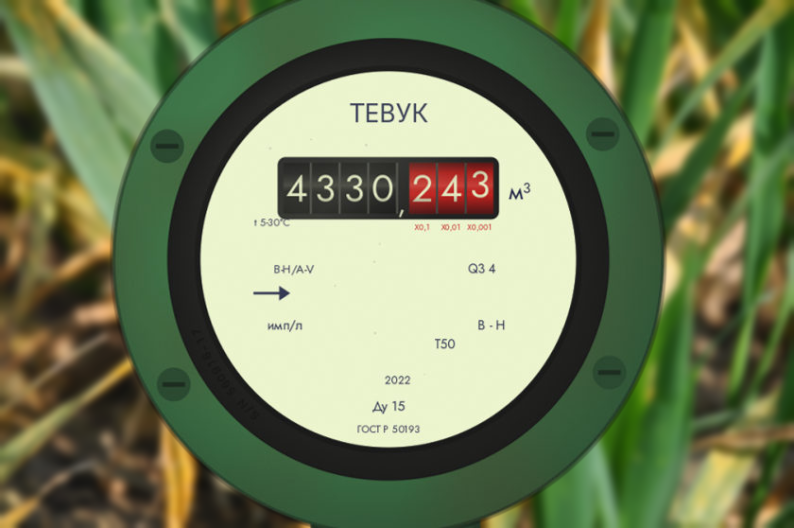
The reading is 4330.243; m³
